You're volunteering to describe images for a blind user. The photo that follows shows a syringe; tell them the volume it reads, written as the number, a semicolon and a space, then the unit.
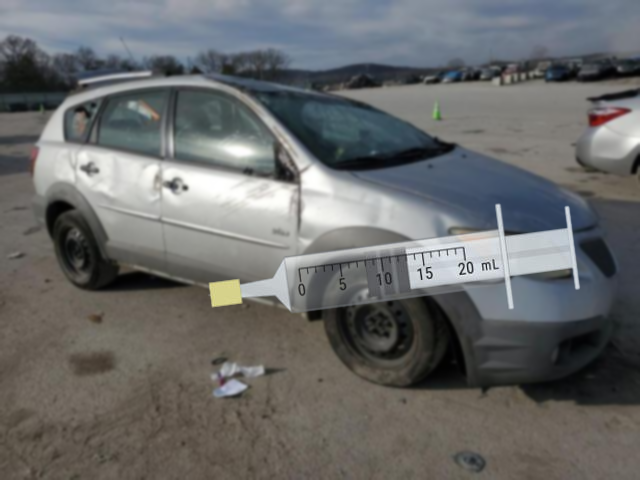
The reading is 8; mL
